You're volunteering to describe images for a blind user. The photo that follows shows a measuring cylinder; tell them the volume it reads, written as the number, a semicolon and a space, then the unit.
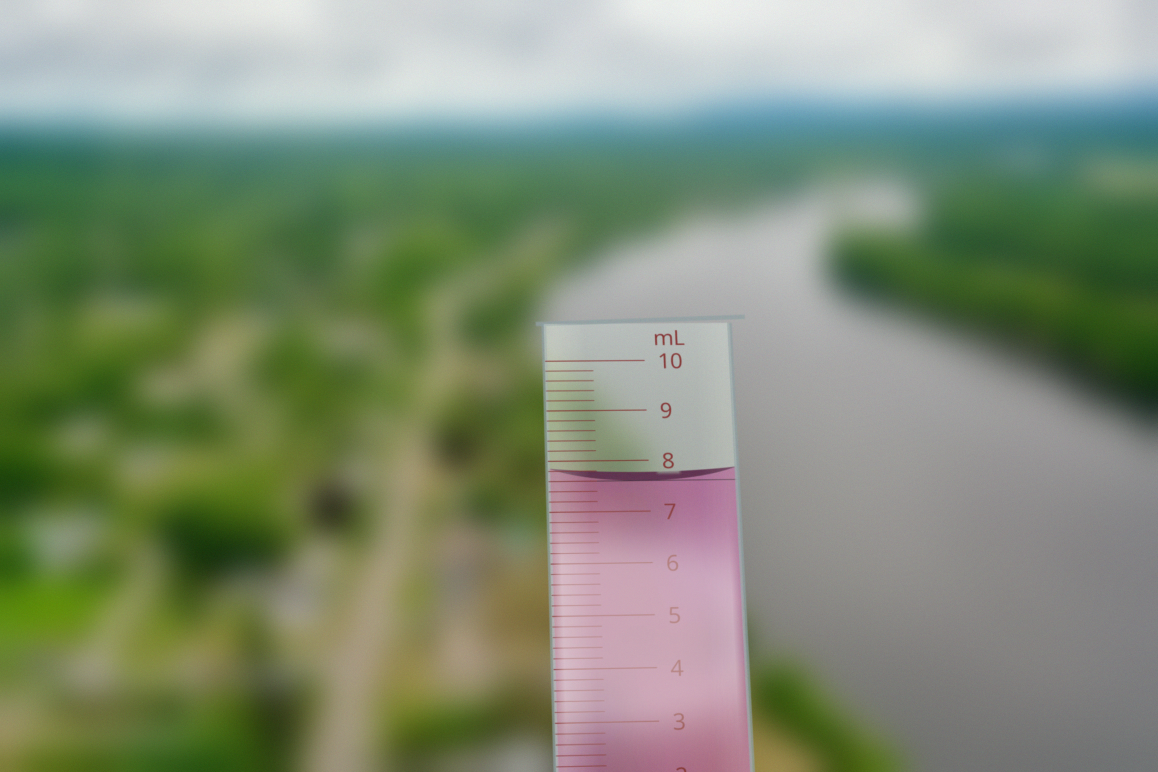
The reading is 7.6; mL
